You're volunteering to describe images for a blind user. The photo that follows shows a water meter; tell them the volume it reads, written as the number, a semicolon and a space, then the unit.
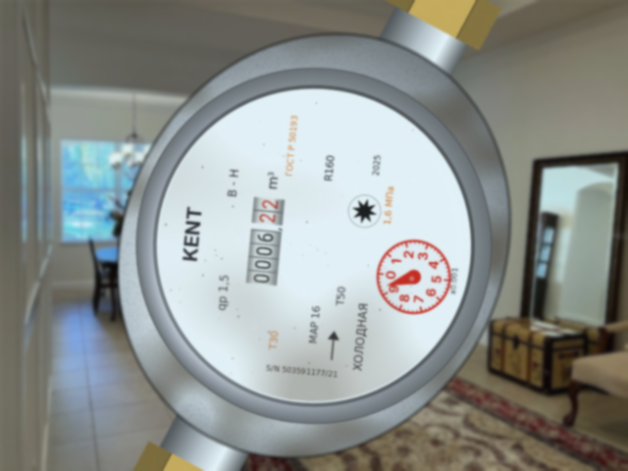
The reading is 6.219; m³
